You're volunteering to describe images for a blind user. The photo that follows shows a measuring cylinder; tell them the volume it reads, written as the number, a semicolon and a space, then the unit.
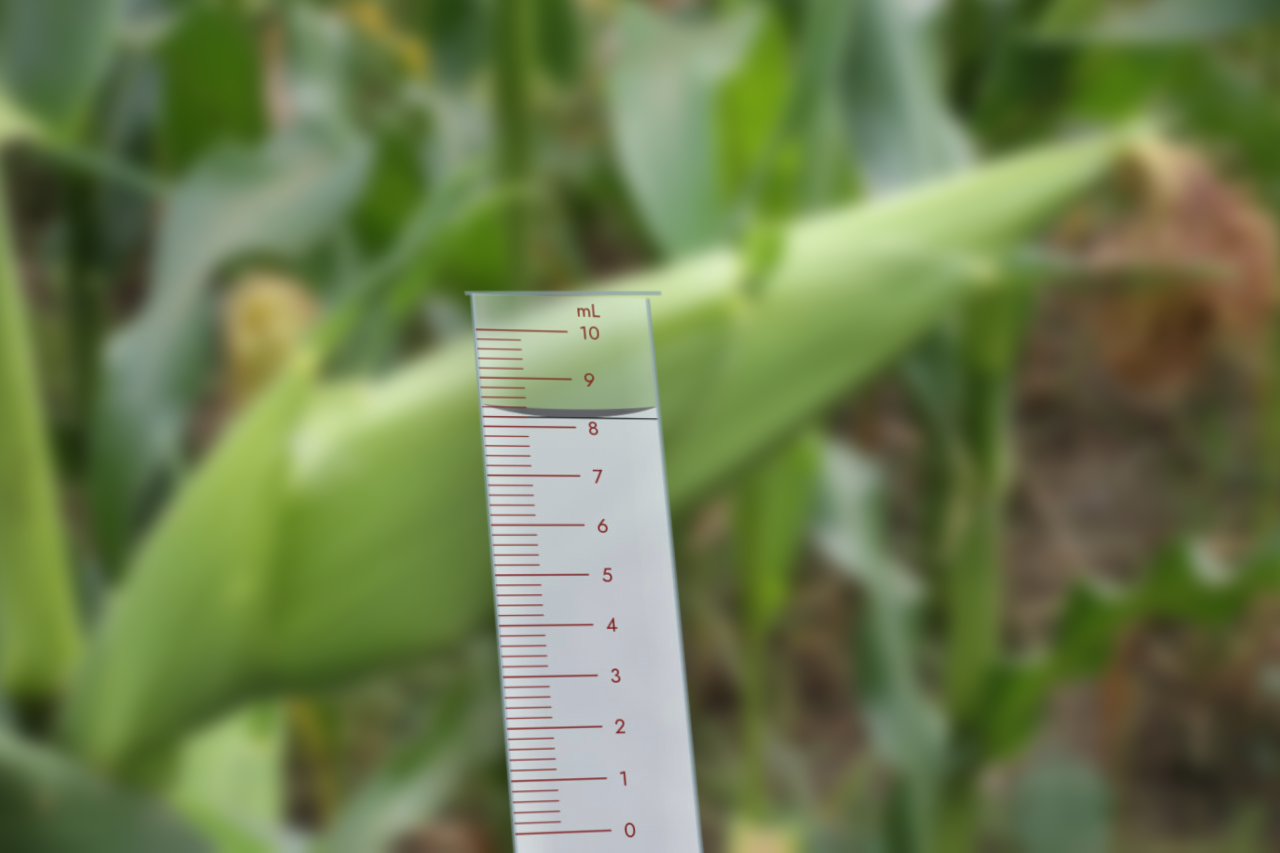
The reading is 8.2; mL
